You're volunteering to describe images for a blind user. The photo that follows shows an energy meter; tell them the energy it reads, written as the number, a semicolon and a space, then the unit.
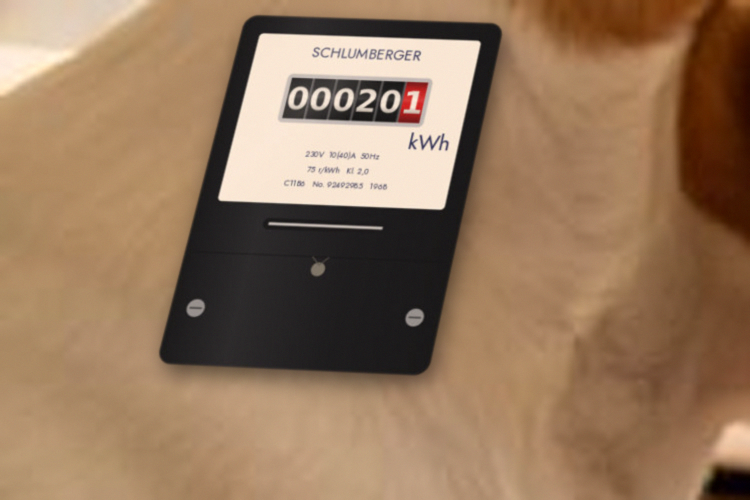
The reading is 20.1; kWh
